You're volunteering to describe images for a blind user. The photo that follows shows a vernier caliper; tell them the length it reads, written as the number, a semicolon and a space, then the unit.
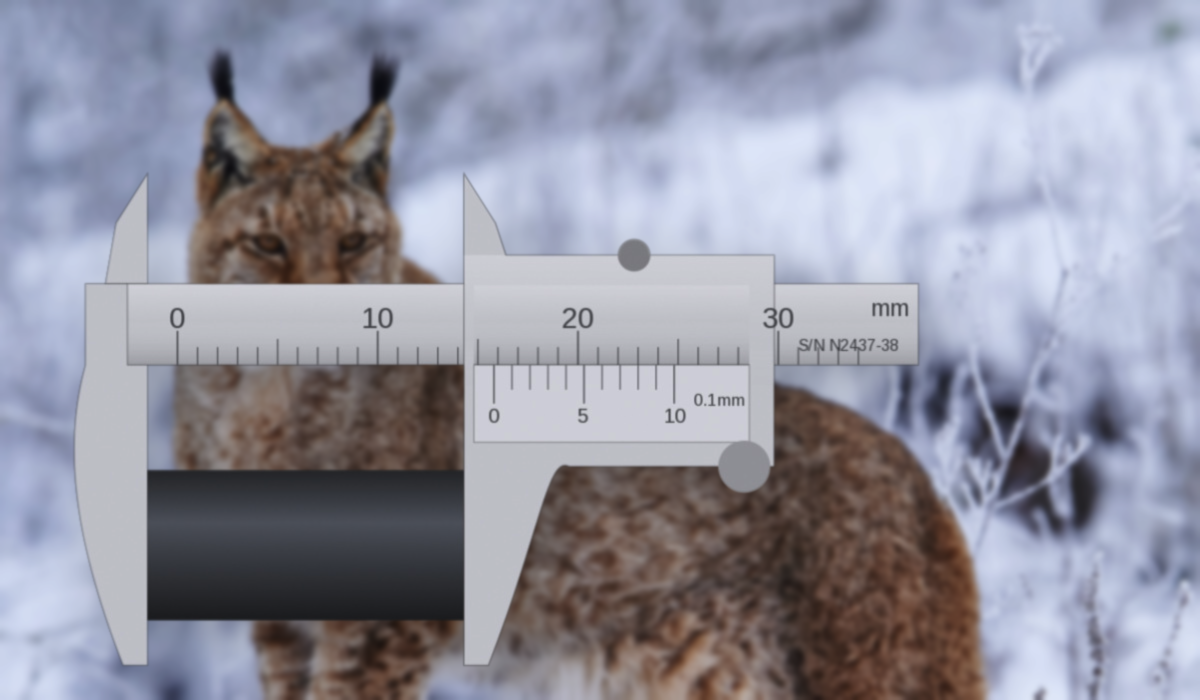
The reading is 15.8; mm
